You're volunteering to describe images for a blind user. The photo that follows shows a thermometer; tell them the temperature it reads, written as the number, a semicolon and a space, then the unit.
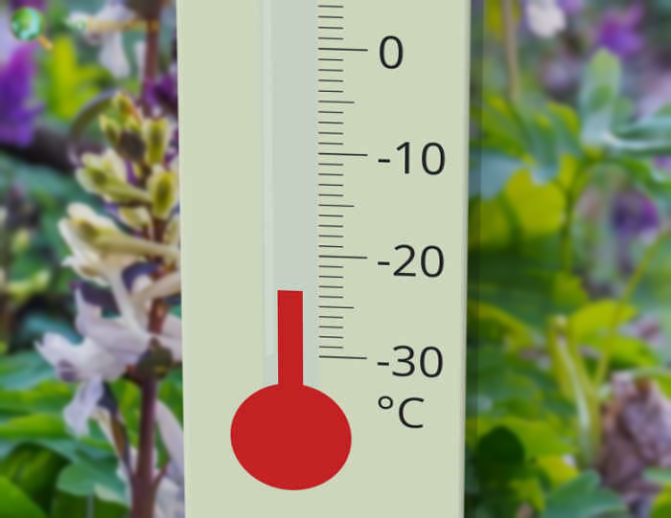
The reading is -23.5; °C
